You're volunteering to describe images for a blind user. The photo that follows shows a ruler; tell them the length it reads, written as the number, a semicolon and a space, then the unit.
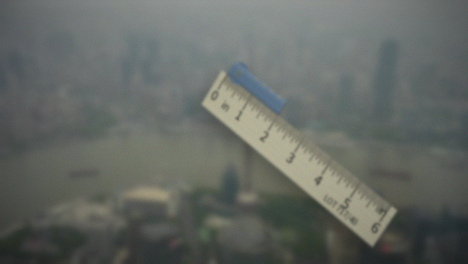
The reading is 2; in
